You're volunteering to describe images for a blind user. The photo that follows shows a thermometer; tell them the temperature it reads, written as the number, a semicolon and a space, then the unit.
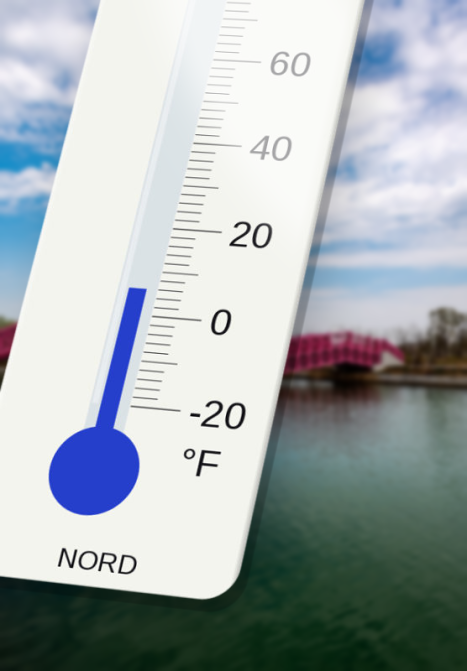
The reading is 6; °F
